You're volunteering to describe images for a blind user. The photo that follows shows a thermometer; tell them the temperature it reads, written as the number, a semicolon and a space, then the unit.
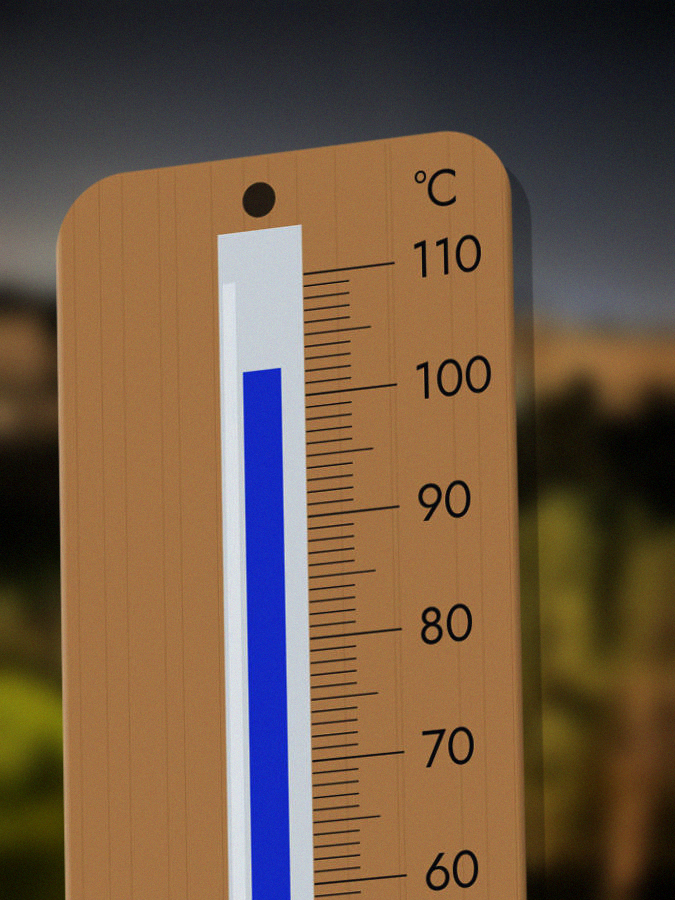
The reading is 102.5; °C
